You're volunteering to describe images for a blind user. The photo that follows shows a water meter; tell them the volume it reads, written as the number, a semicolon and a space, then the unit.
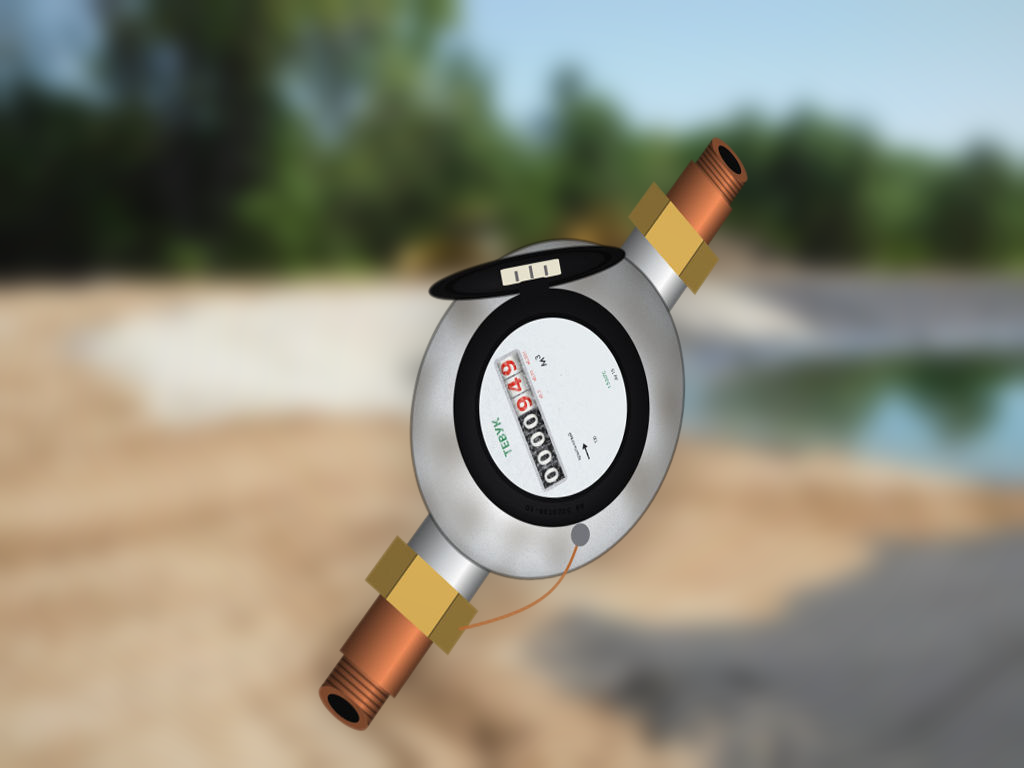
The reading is 0.949; m³
